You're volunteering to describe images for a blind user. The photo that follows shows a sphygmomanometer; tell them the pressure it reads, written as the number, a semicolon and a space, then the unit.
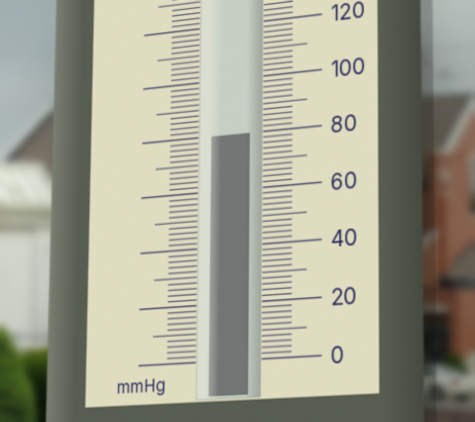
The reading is 80; mmHg
